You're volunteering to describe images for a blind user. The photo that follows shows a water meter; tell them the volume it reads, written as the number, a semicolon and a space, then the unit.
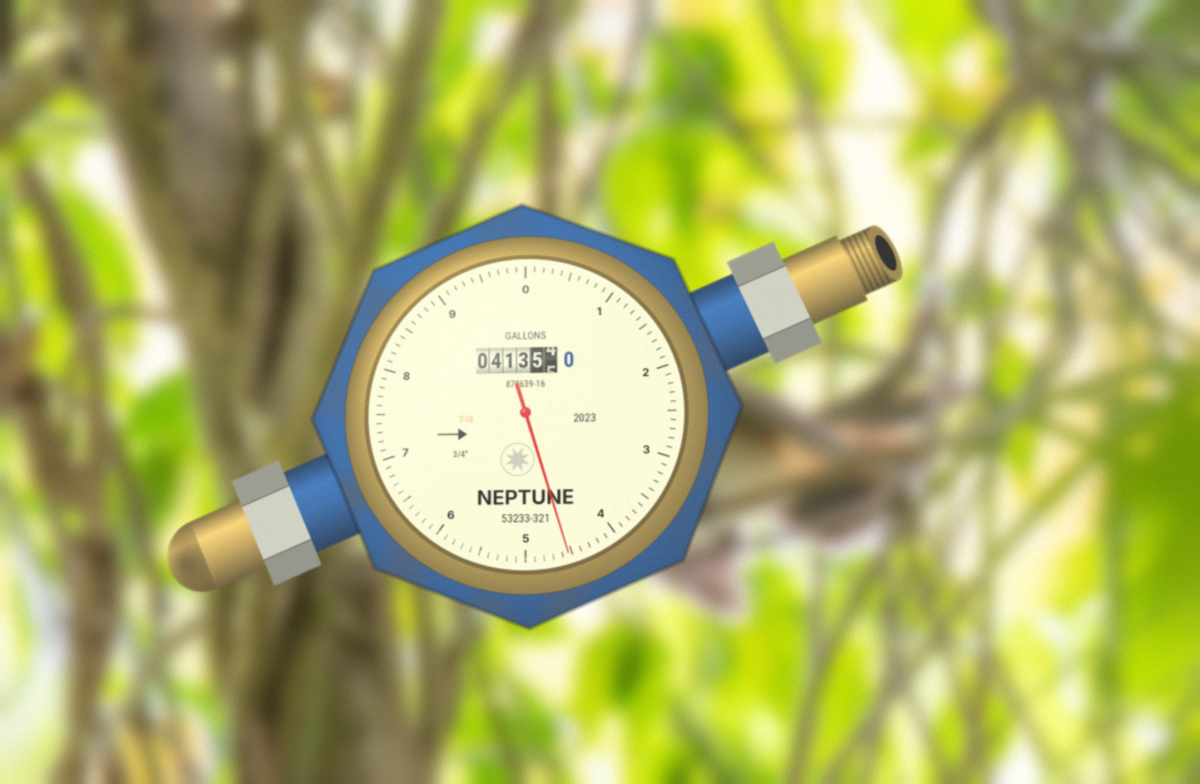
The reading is 413544.5; gal
